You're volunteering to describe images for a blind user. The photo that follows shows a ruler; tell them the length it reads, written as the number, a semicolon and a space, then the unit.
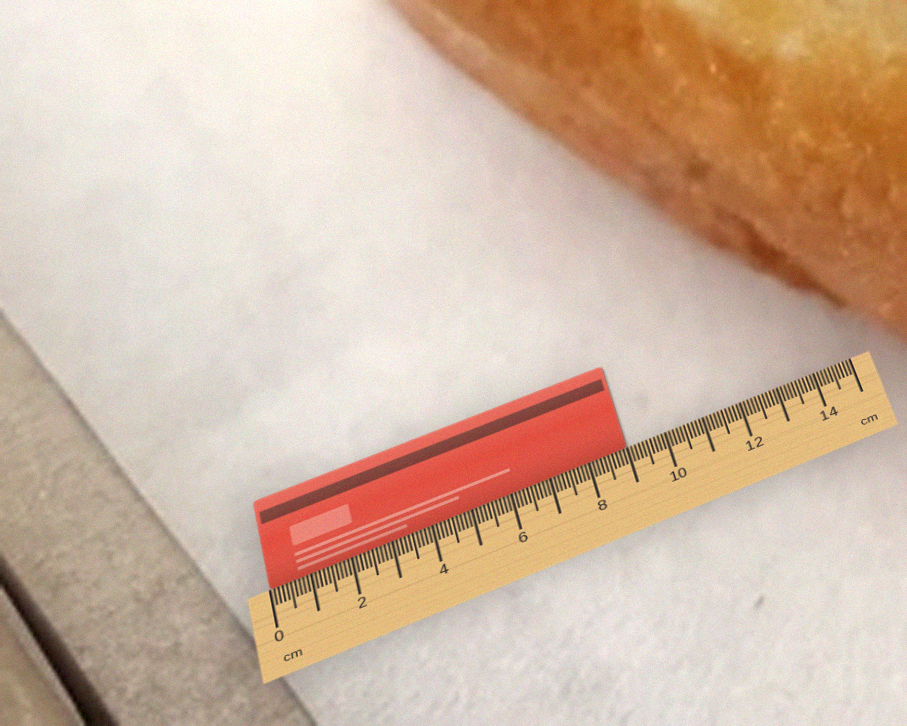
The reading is 9; cm
